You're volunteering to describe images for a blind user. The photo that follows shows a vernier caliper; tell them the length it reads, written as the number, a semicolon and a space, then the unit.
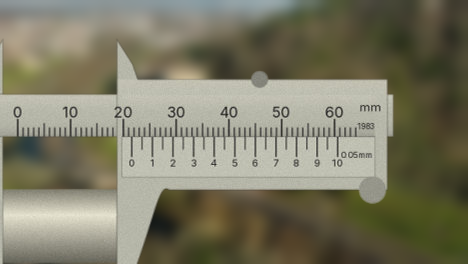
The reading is 21.6; mm
